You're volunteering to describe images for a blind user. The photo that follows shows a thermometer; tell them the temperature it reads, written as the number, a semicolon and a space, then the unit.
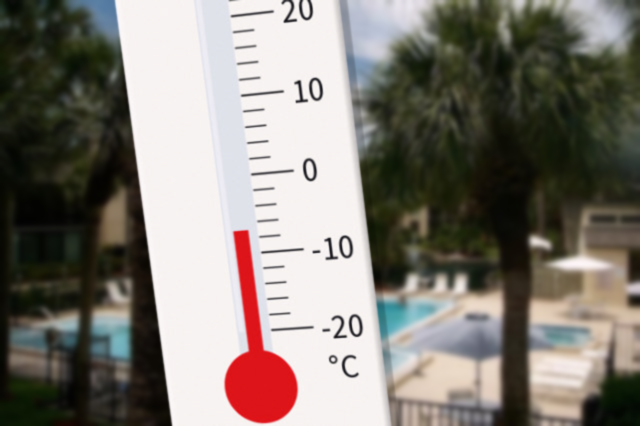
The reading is -7; °C
